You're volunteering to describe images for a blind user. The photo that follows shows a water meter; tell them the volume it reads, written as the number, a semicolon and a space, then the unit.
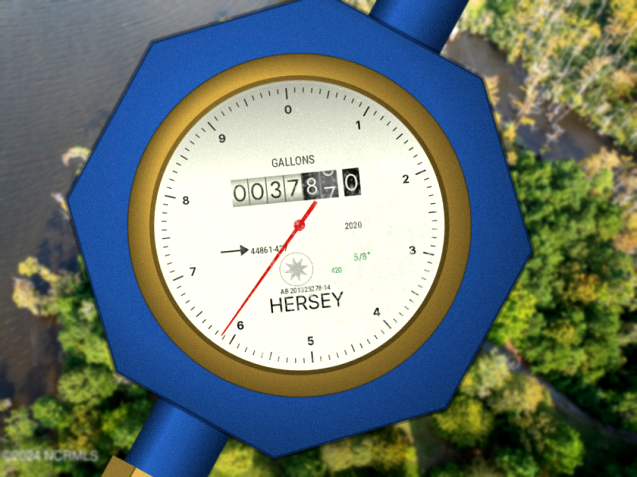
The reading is 37866.1; gal
